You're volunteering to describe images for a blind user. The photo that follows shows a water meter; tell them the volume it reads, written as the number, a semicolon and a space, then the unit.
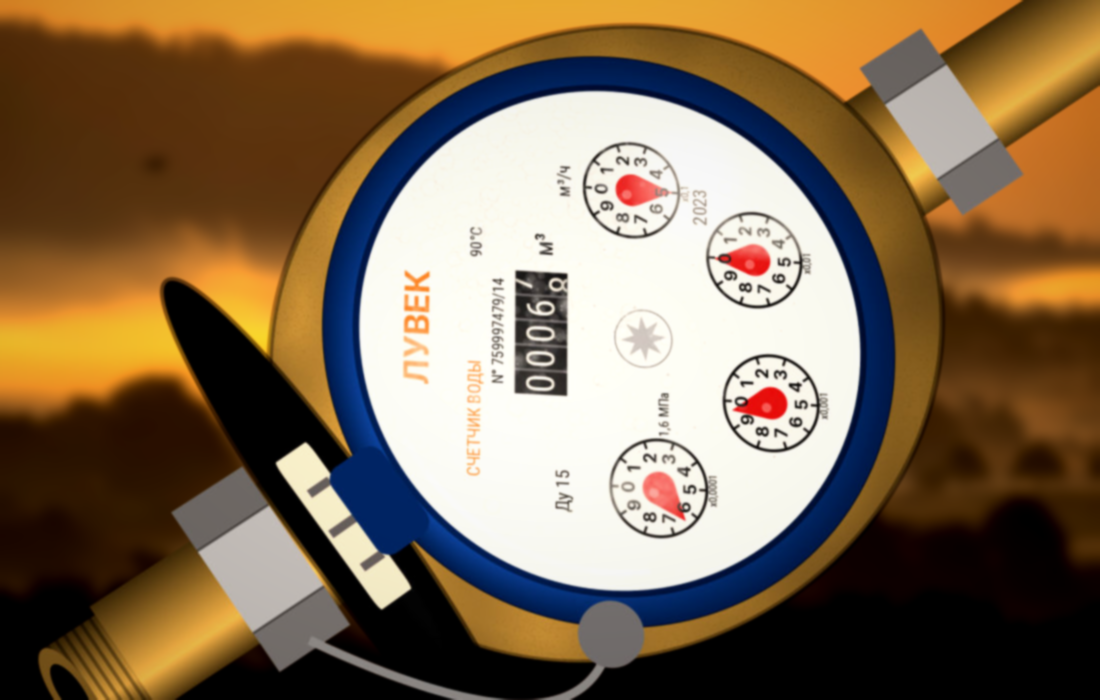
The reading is 67.4996; m³
